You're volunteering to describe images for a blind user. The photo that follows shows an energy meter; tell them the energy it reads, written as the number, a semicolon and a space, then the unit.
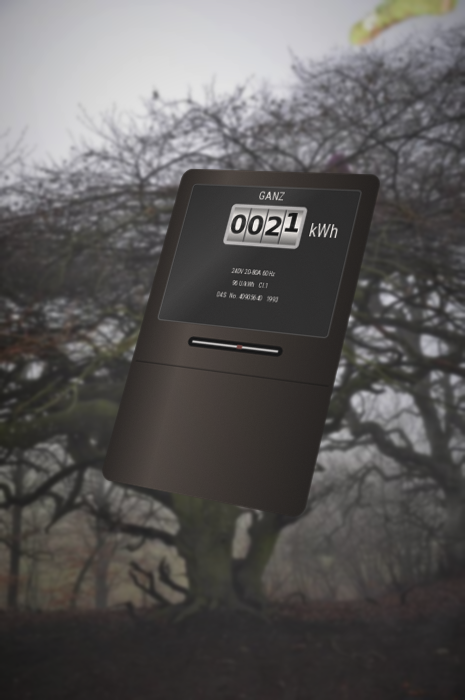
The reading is 21; kWh
